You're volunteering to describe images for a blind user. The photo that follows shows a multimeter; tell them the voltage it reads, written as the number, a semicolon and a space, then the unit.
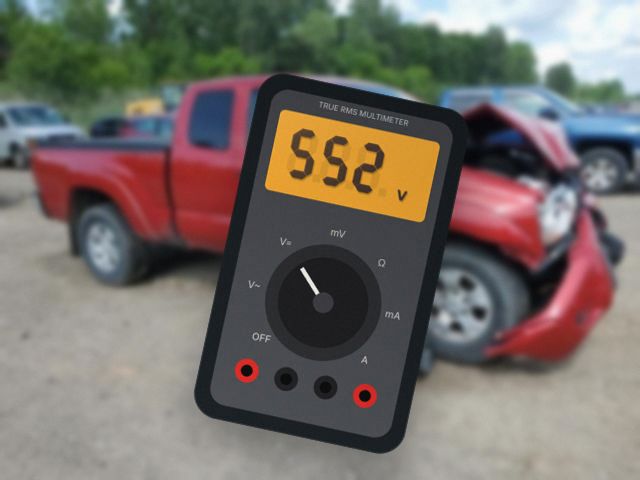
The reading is 552; V
